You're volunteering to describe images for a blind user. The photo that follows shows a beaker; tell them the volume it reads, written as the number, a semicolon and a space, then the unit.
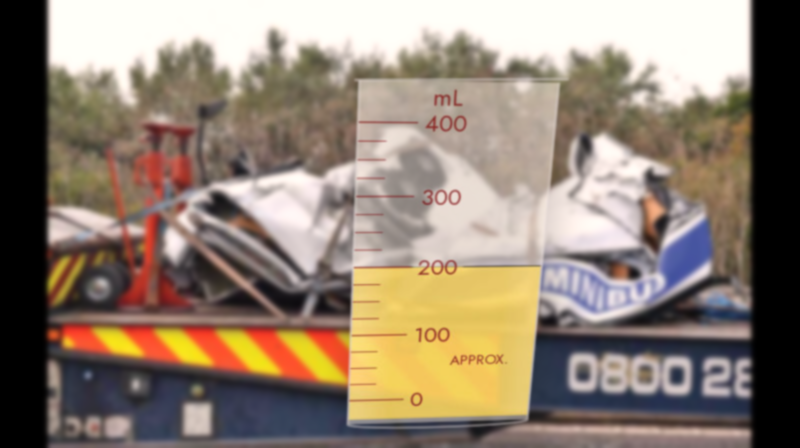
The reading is 200; mL
